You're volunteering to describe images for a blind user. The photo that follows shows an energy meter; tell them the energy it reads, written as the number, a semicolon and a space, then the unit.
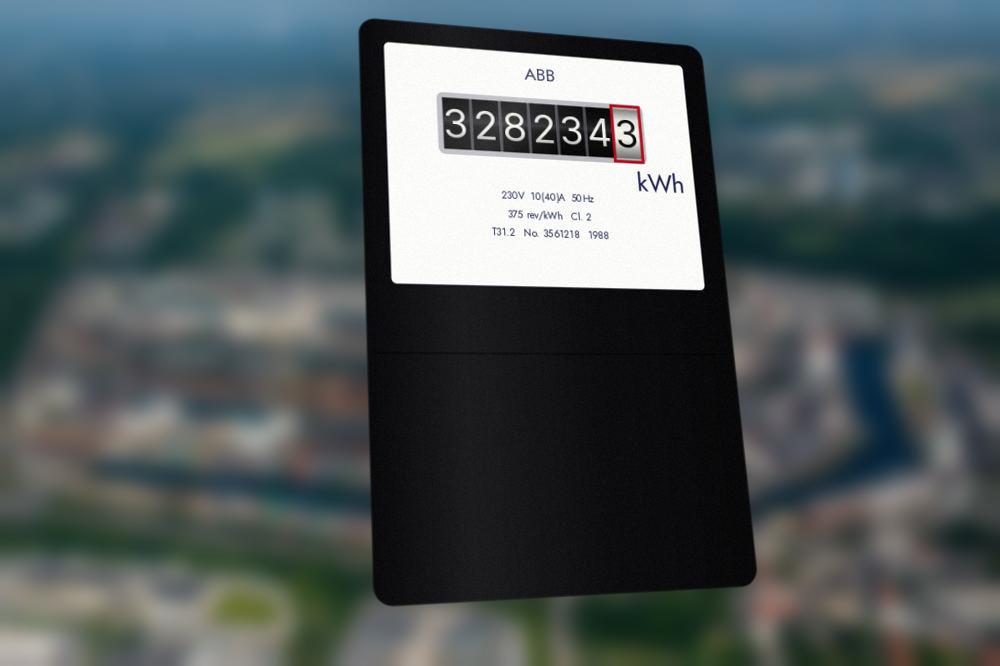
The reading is 328234.3; kWh
